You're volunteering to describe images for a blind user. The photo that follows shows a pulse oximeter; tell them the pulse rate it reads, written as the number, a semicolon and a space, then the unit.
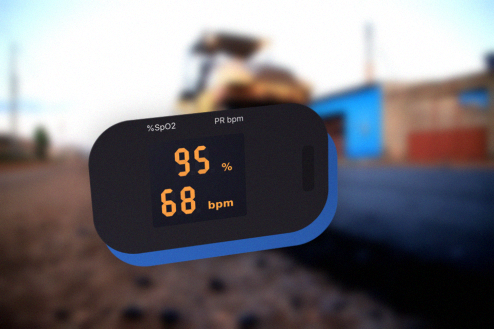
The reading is 68; bpm
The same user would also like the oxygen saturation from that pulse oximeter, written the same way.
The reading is 95; %
